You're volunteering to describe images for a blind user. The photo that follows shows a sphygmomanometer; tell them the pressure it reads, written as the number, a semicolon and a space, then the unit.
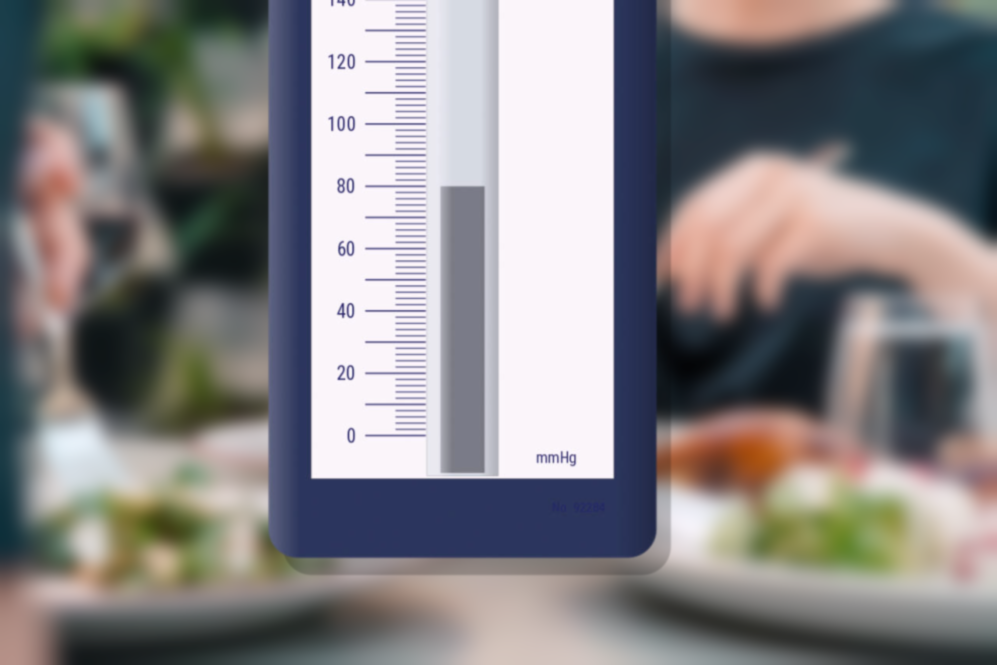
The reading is 80; mmHg
